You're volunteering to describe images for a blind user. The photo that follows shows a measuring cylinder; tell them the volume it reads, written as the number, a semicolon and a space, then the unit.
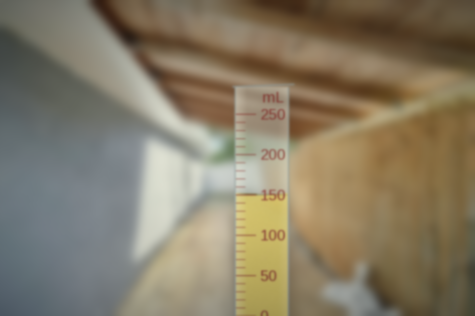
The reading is 150; mL
